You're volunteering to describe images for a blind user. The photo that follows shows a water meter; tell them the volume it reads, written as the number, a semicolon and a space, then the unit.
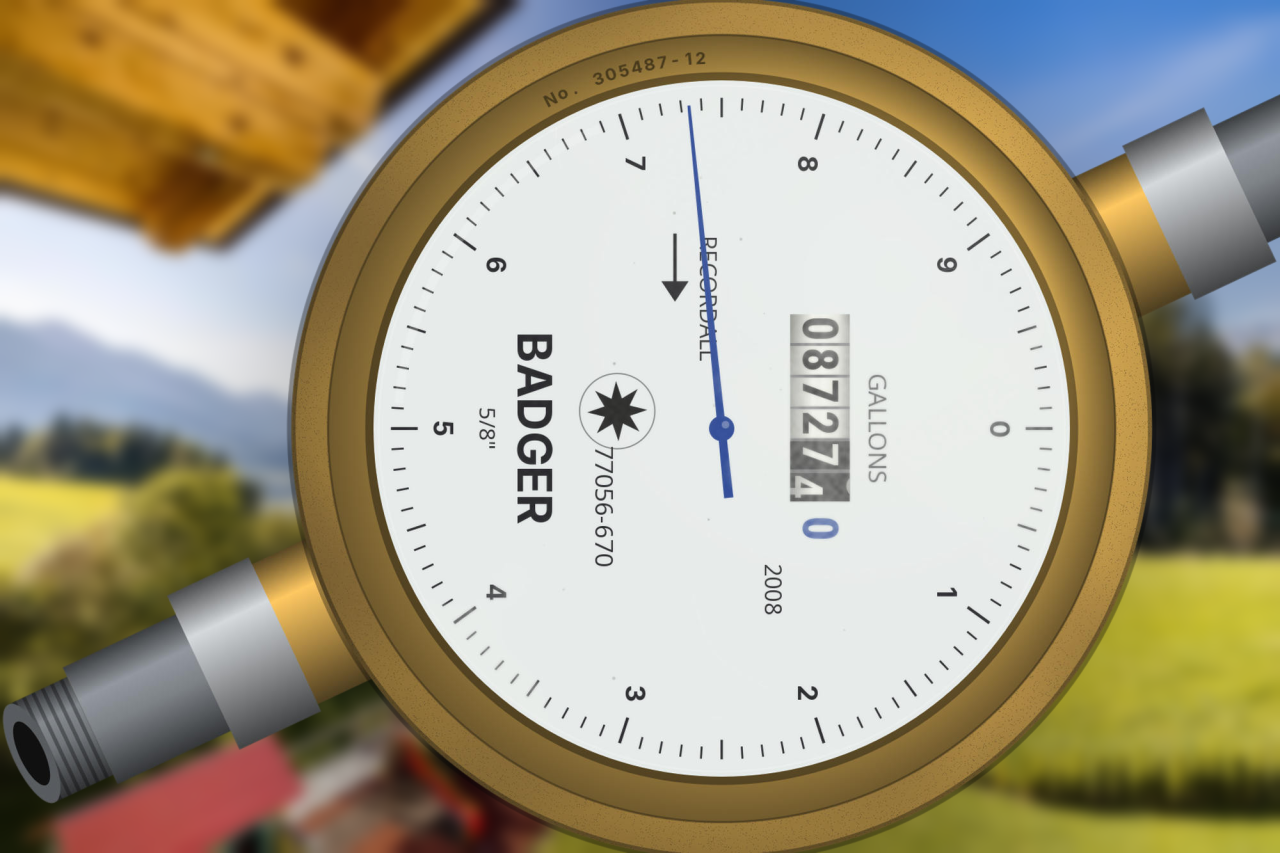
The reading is 872737.3; gal
